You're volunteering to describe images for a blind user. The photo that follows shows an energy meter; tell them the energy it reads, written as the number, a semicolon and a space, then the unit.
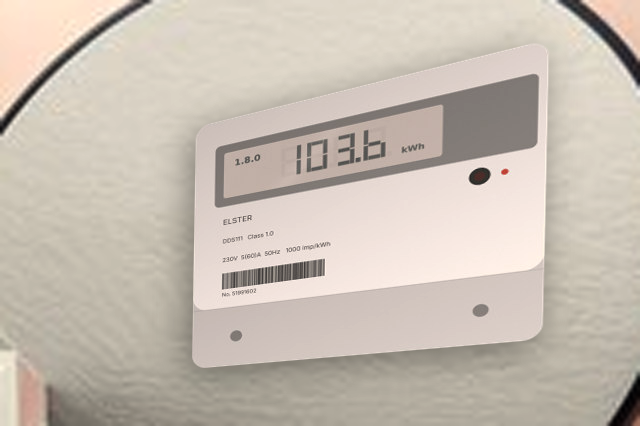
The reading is 103.6; kWh
